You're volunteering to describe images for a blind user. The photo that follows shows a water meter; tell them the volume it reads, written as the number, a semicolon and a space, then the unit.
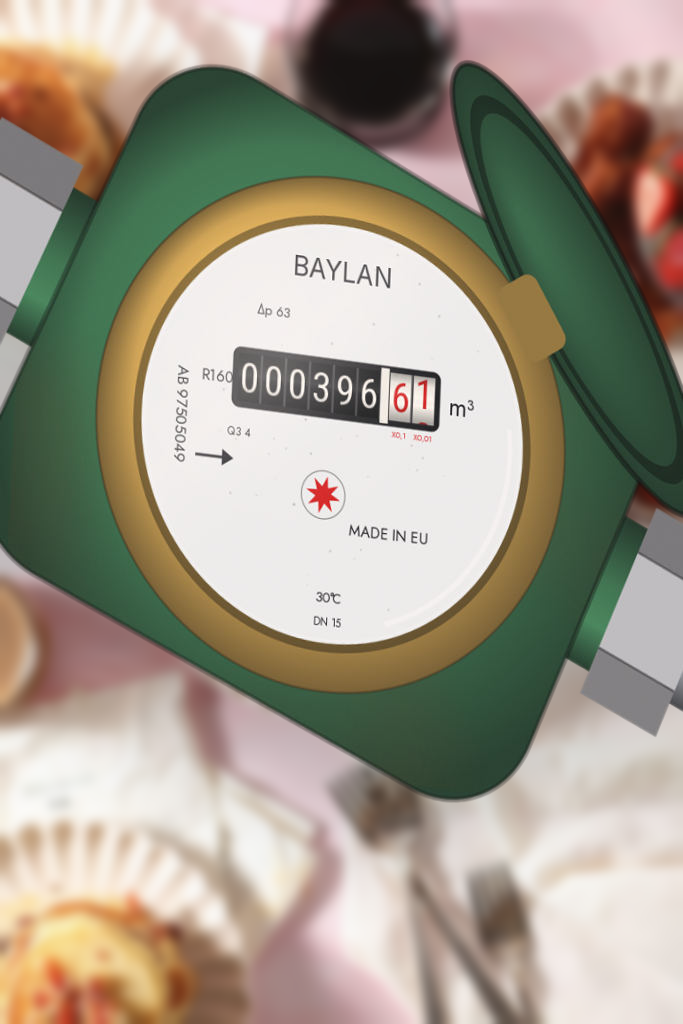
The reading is 396.61; m³
